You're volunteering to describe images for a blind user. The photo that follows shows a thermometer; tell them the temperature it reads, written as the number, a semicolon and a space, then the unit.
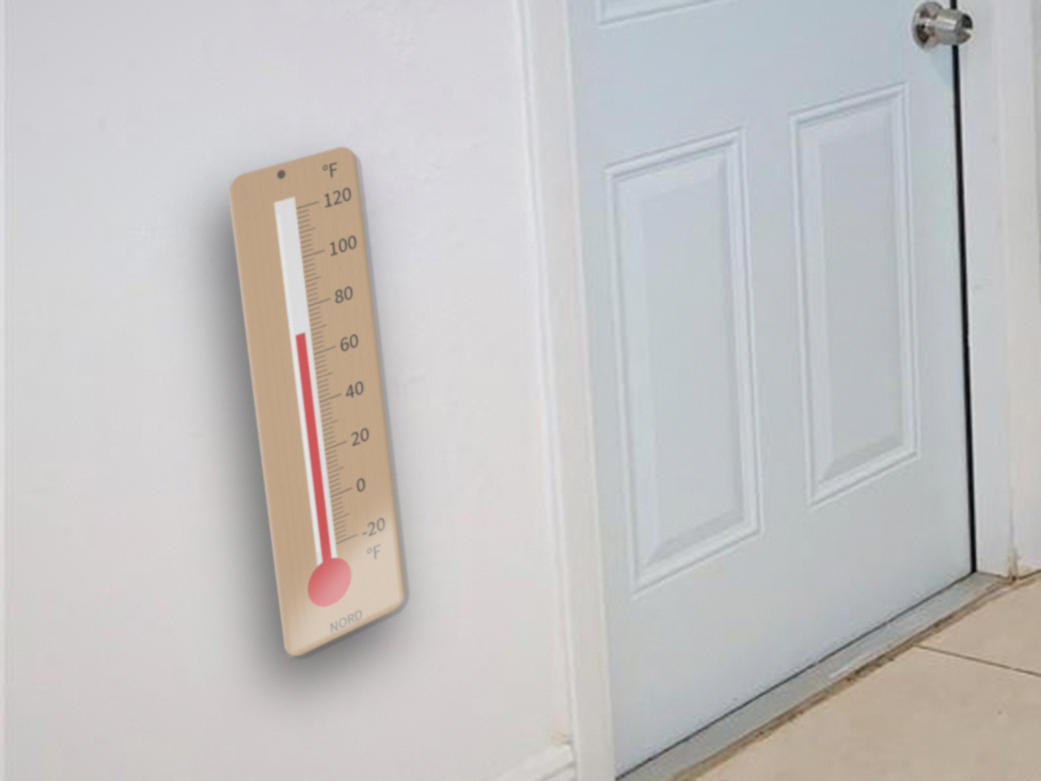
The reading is 70; °F
